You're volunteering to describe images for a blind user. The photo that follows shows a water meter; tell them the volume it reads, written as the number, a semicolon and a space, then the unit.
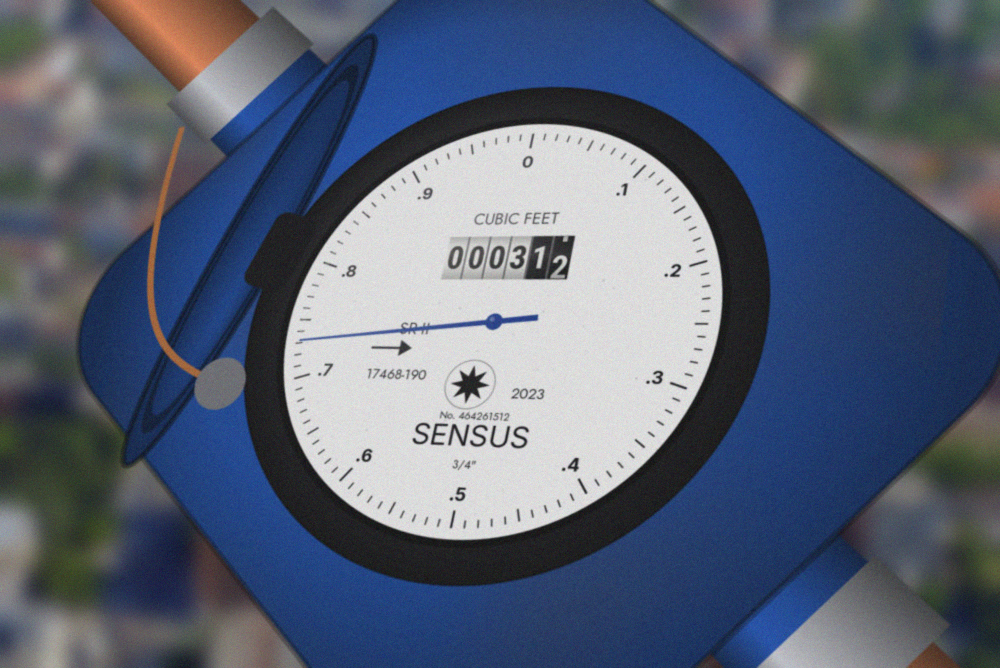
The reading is 311.73; ft³
